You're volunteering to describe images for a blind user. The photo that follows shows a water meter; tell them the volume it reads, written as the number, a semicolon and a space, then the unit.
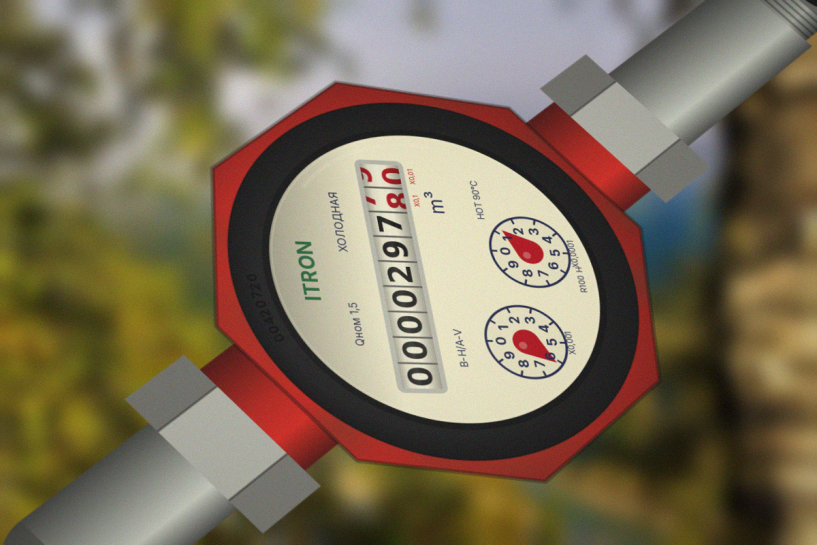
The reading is 297.7961; m³
